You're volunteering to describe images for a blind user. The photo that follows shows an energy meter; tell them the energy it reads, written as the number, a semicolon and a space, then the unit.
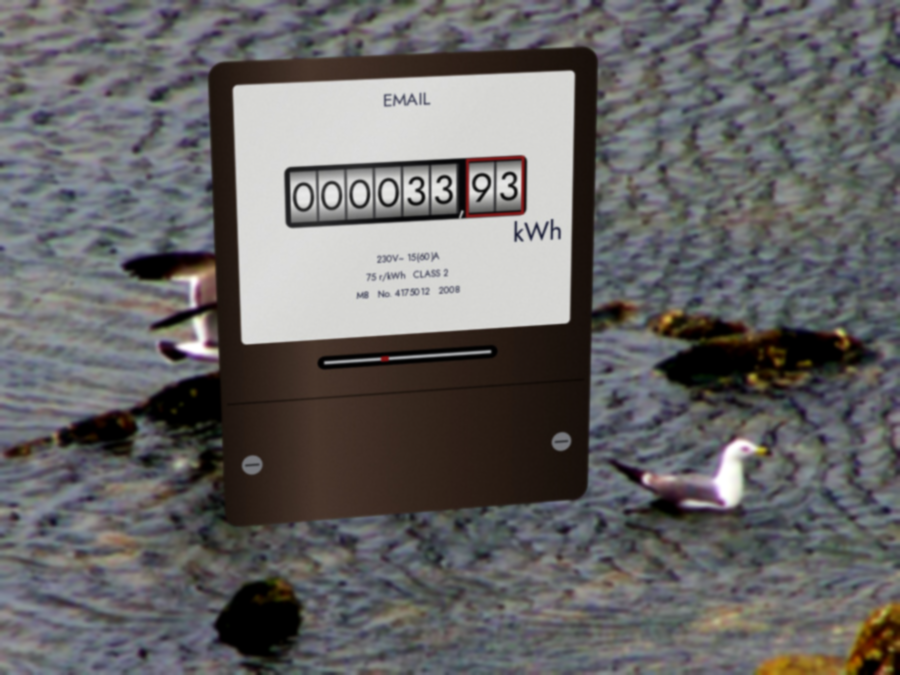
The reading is 33.93; kWh
